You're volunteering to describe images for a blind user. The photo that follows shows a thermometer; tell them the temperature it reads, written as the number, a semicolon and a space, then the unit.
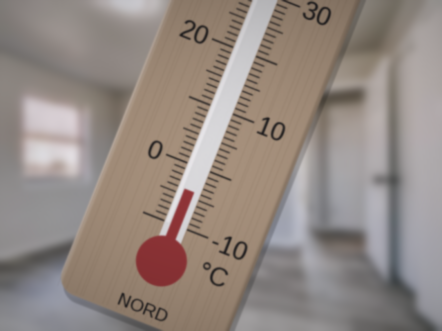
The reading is -4; °C
